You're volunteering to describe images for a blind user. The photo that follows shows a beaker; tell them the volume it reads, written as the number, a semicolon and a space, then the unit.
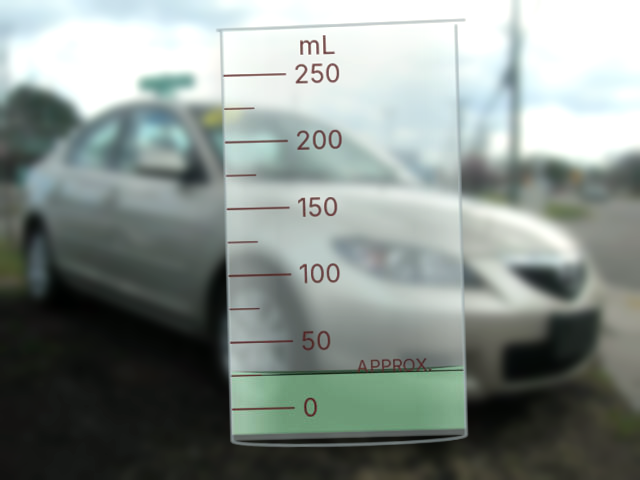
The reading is 25; mL
